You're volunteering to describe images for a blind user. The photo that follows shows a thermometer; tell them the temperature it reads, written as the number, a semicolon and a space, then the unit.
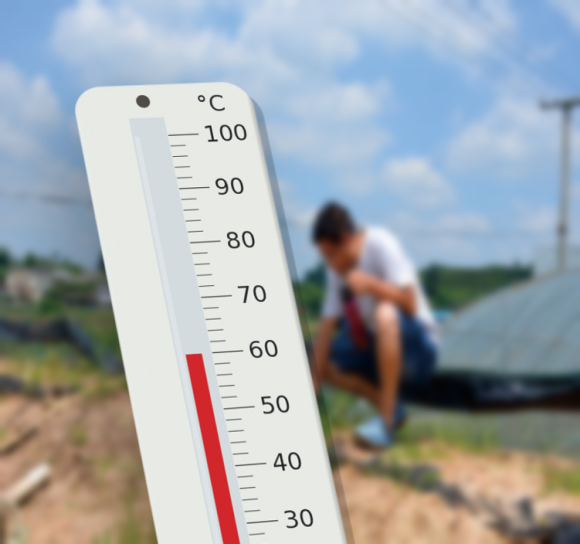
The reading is 60; °C
